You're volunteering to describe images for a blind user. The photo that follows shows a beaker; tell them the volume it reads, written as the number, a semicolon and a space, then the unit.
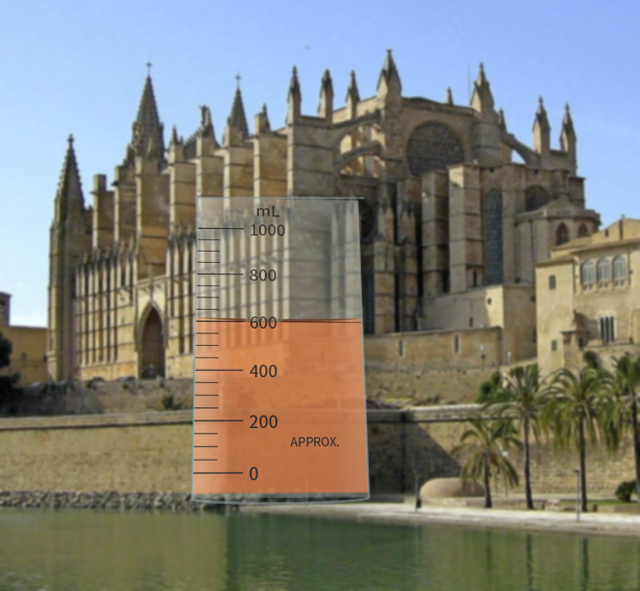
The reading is 600; mL
